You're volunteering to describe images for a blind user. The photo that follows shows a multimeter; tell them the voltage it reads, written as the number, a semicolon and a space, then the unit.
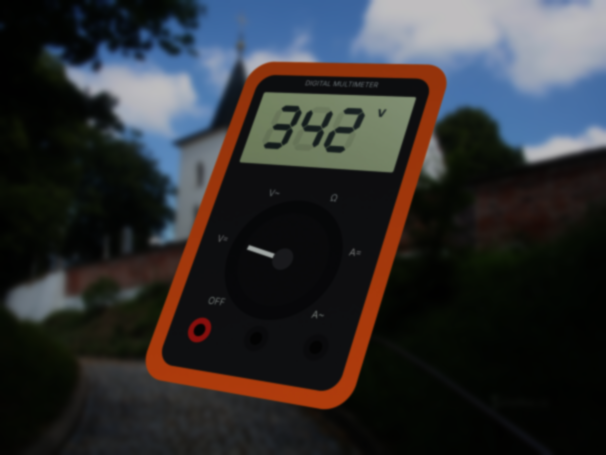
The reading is 342; V
